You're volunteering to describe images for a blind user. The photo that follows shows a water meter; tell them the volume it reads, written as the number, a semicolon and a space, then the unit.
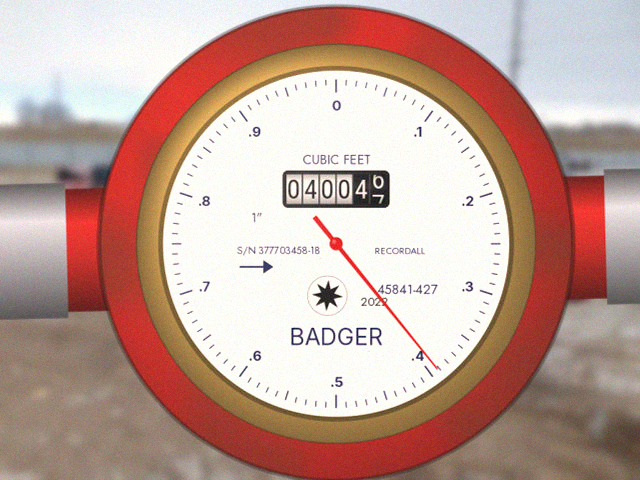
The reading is 40046.39; ft³
